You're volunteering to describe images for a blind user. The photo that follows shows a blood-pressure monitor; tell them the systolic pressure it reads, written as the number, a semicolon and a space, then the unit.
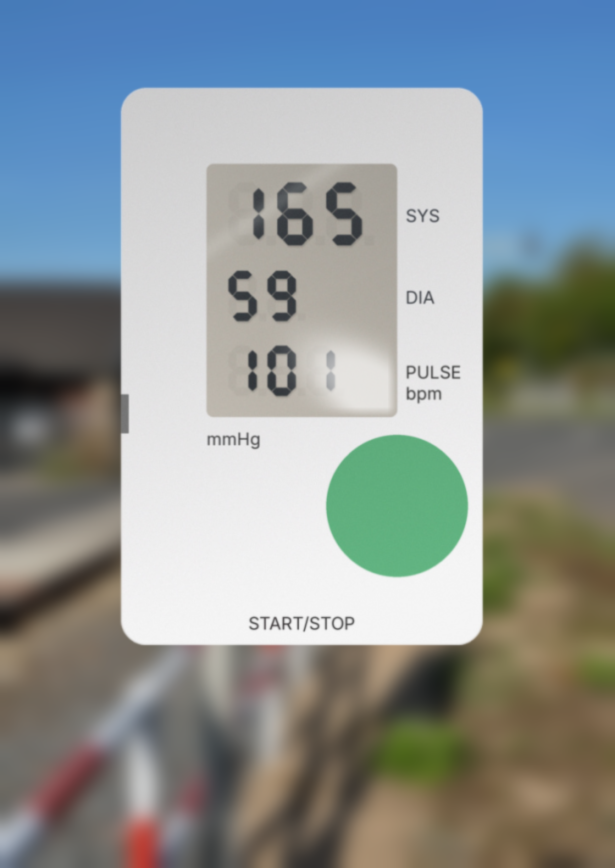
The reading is 165; mmHg
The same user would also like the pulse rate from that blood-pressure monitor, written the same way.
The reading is 101; bpm
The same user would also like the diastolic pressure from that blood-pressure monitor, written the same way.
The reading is 59; mmHg
